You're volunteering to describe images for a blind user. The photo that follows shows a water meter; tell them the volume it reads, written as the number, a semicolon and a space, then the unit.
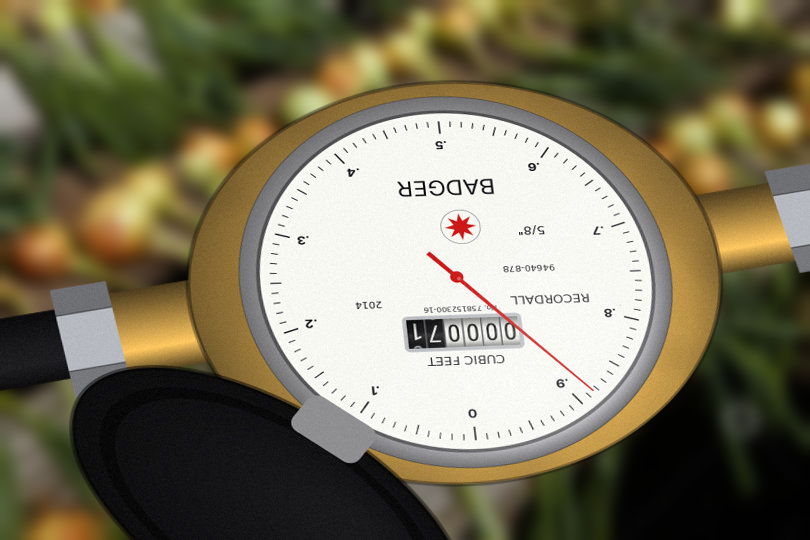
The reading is 70.88; ft³
